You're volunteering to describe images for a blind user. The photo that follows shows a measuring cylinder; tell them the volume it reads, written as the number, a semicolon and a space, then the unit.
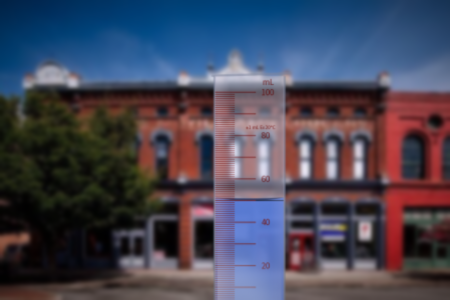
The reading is 50; mL
